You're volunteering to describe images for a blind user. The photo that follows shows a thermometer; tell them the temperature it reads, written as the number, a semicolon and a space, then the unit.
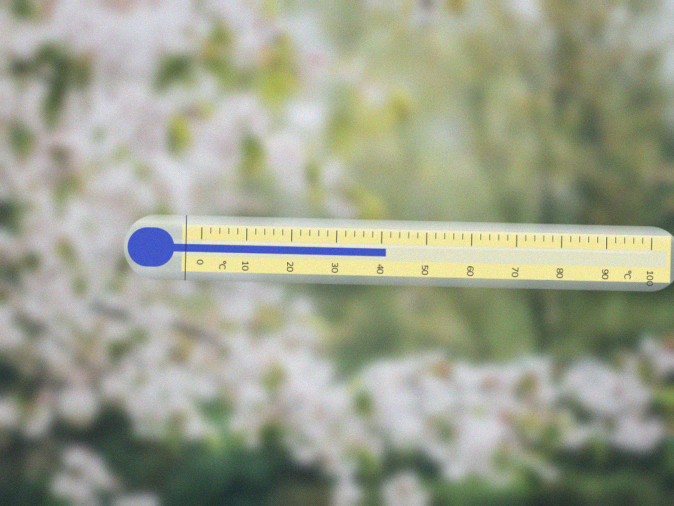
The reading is 41; °C
